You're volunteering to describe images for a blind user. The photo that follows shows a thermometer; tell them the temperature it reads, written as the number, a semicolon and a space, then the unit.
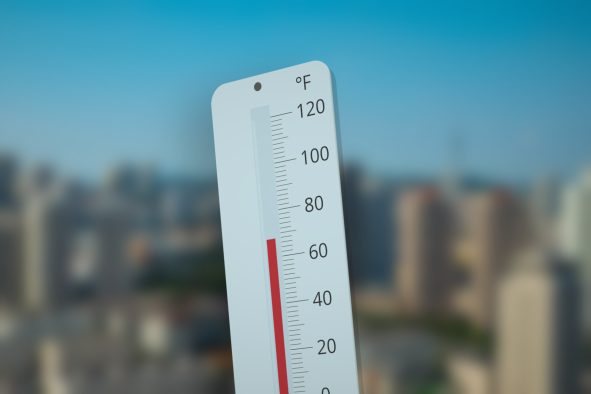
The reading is 68; °F
